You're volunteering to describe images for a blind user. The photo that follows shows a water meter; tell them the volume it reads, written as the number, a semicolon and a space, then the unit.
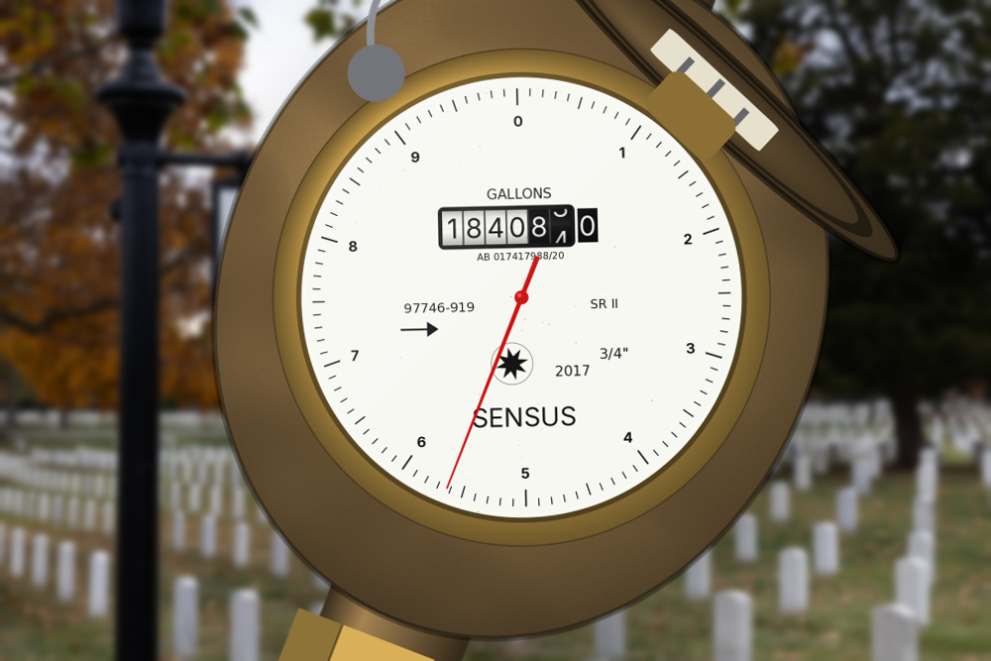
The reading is 1840835.6; gal
